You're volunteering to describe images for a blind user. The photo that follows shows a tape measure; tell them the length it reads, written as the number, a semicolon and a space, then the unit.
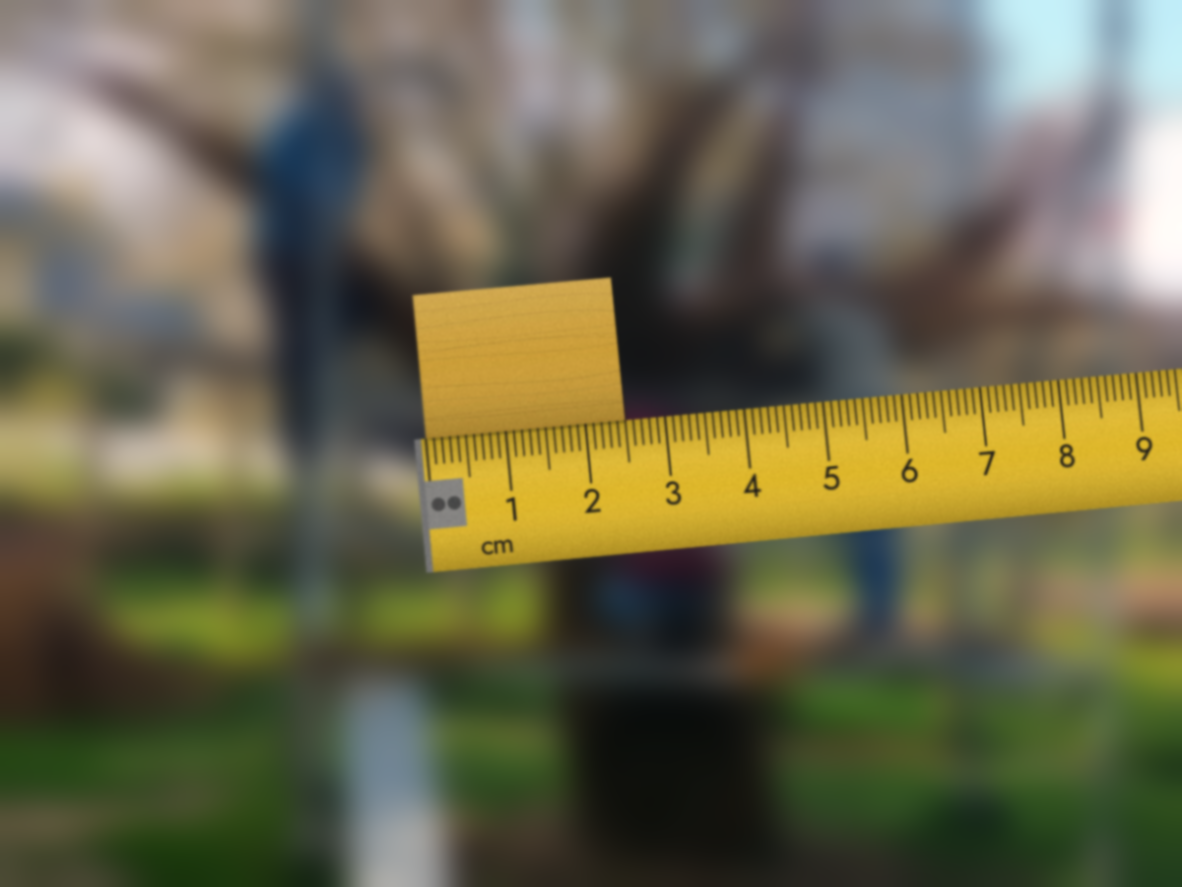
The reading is 2.5; cm
